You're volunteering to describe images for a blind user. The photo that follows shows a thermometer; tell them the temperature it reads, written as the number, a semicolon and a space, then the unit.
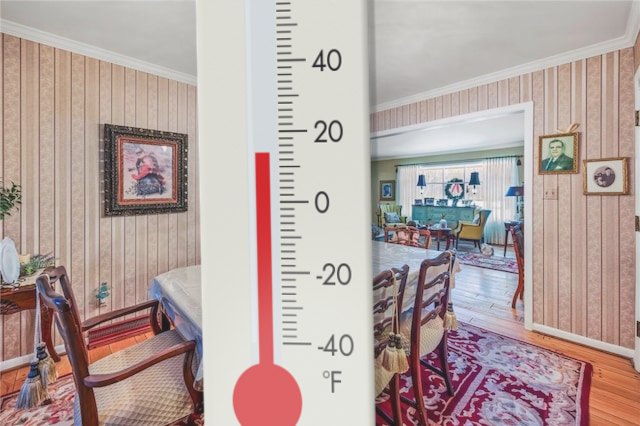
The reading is 14; °F
